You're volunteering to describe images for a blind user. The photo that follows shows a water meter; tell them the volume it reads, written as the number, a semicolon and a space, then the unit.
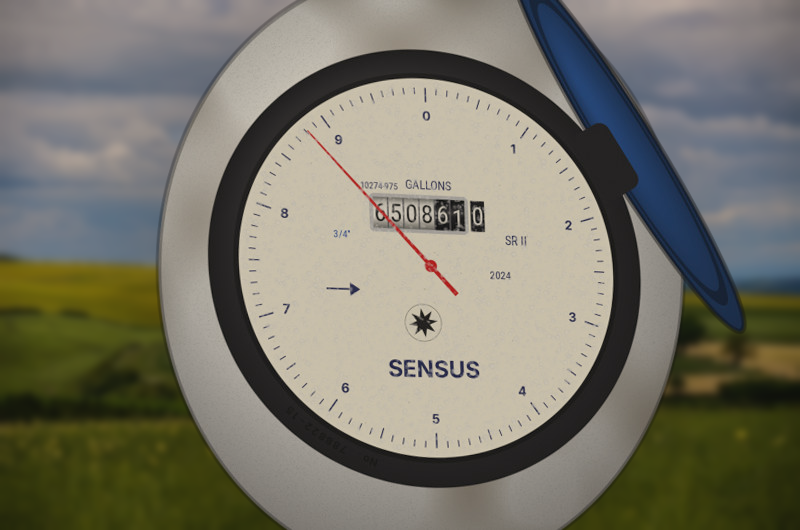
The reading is 6508608.8; gal
